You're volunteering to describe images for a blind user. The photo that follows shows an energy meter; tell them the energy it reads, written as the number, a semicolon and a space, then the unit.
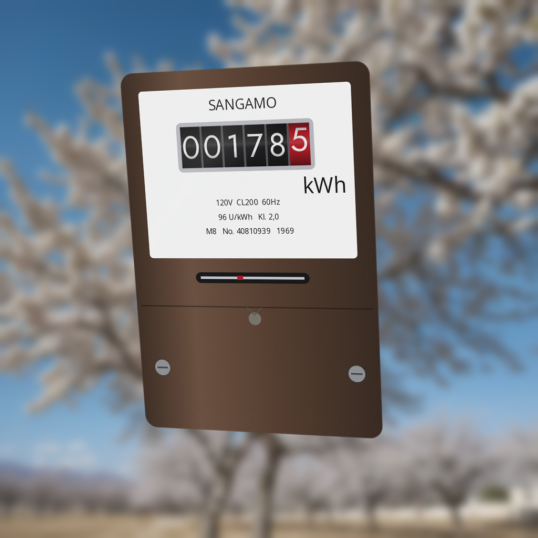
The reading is 178.5; kWh
